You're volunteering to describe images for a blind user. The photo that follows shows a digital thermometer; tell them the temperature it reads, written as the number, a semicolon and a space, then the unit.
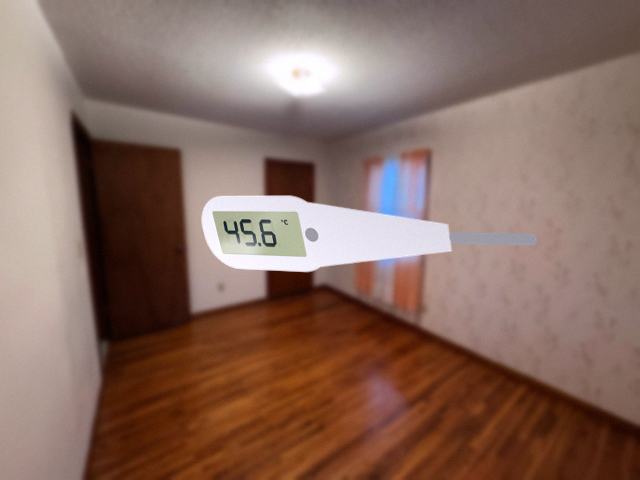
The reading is 45.6; °C
